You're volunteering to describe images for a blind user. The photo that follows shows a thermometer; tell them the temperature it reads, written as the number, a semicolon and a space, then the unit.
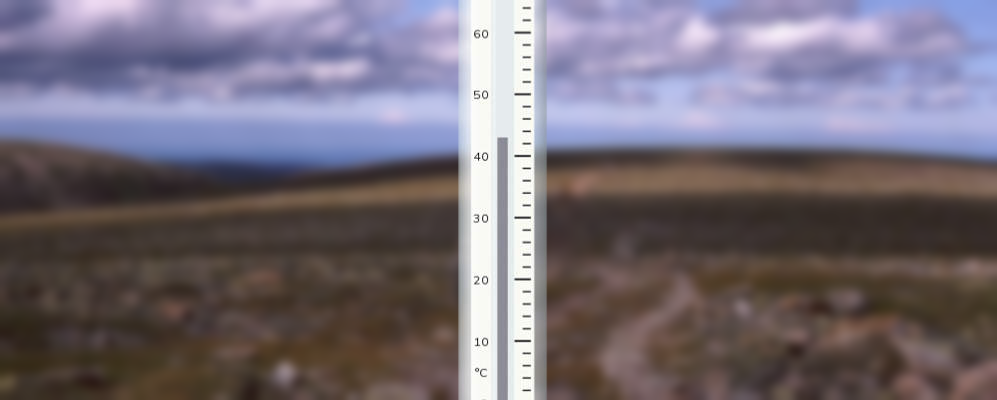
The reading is 43; °C
